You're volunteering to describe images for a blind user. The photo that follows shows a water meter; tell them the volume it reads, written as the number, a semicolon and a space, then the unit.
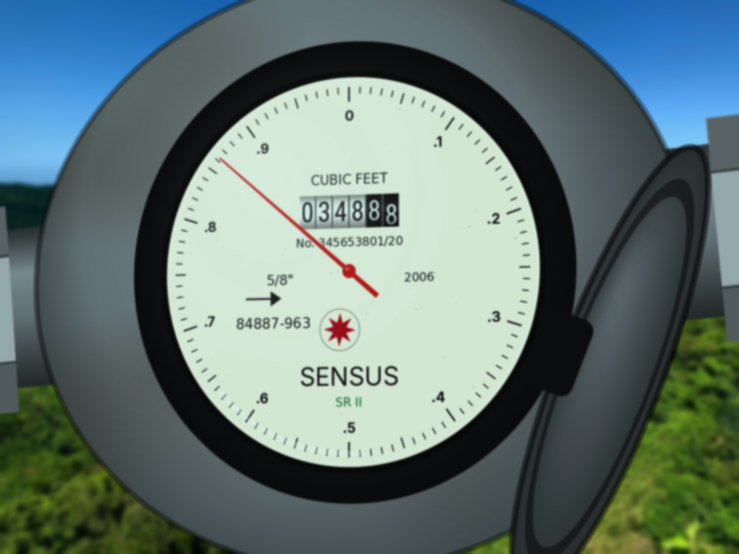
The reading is 34887.86; ft³
